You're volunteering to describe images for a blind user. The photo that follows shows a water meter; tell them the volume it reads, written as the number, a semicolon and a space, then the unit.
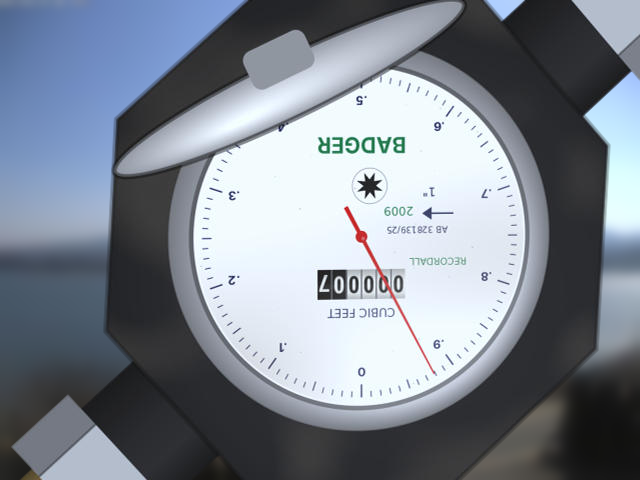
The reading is 6.92; ft³
